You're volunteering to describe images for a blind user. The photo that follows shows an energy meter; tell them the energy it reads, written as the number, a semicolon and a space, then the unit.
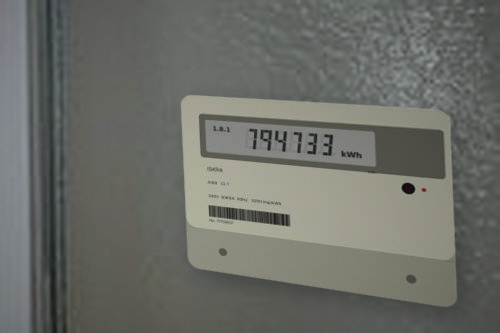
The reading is 794733; kWh
